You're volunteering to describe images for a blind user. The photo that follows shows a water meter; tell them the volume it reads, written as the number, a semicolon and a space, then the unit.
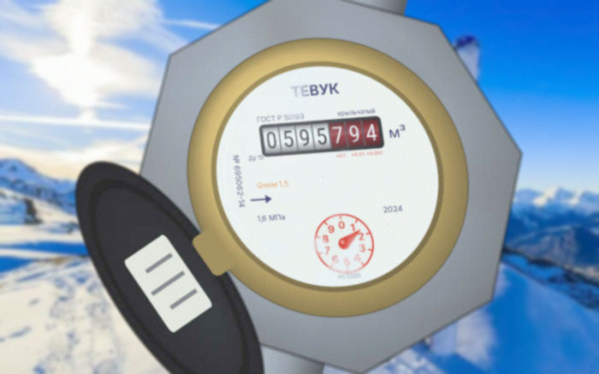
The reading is 595.7941; m³
